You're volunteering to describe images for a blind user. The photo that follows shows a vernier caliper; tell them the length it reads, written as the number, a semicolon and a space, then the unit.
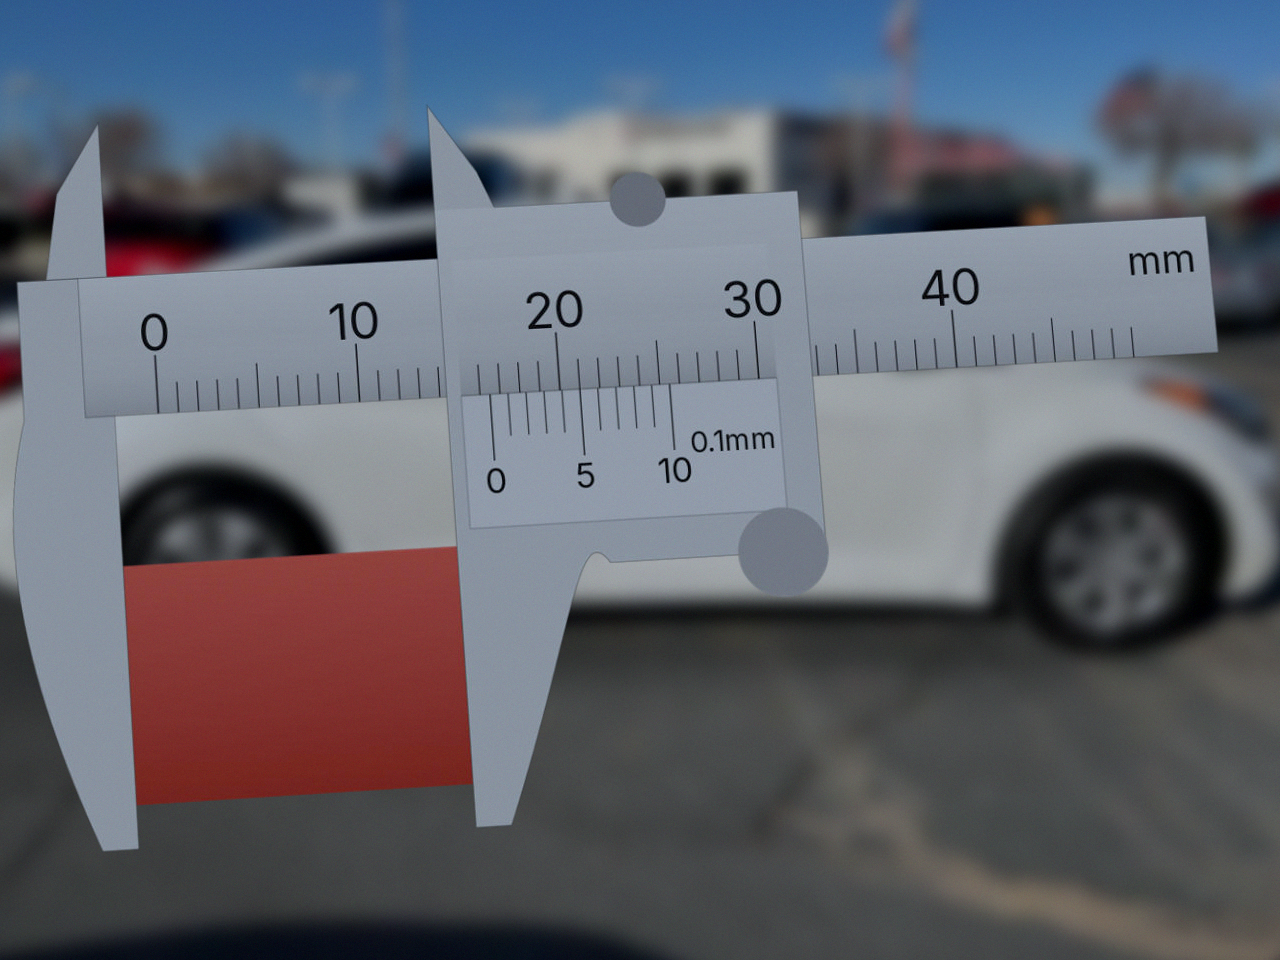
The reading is 16.5; mm
